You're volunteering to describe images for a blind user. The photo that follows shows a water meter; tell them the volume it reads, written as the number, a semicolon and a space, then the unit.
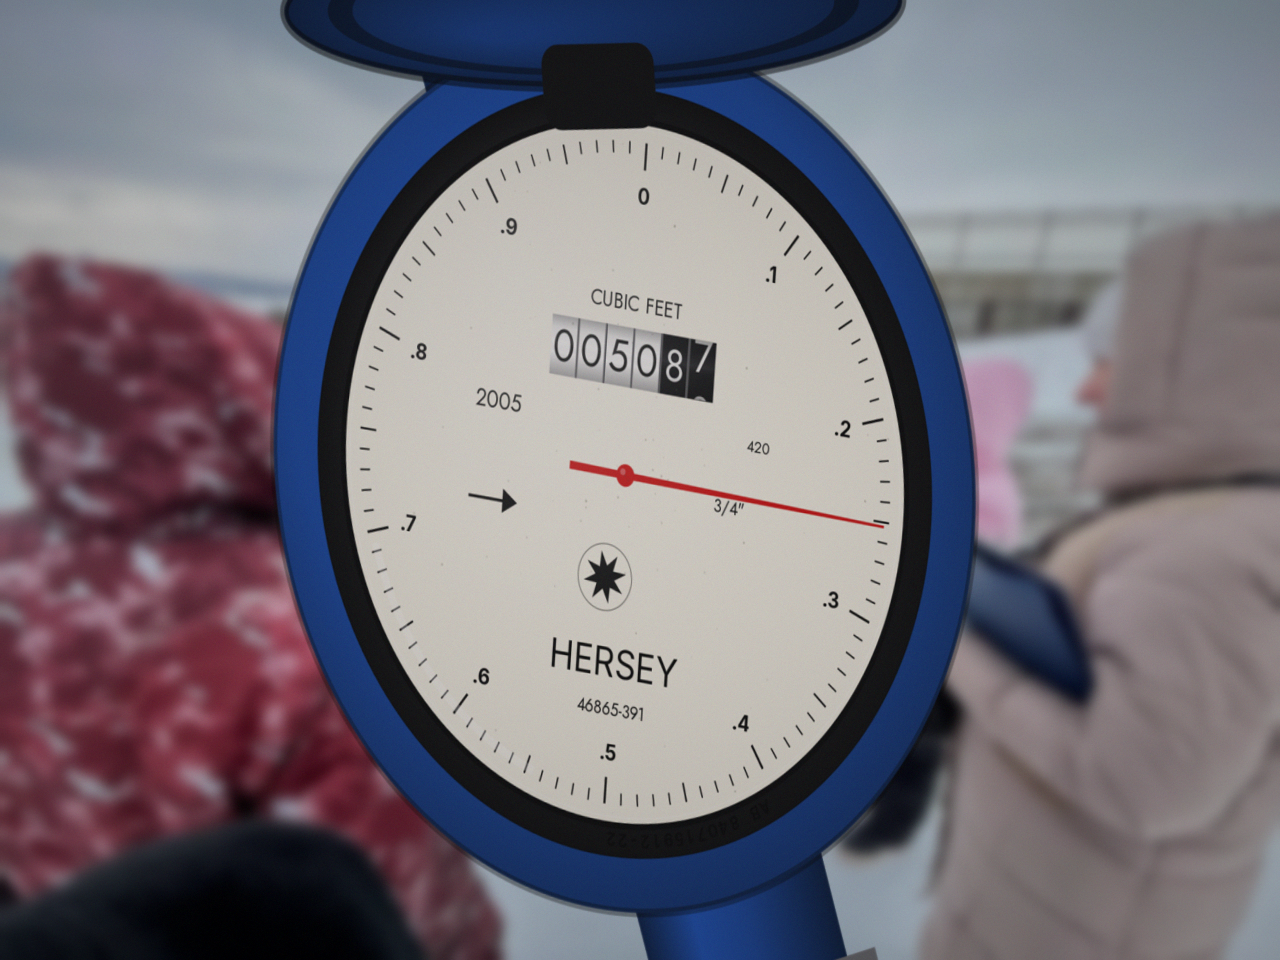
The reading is 5087.25; ft³
